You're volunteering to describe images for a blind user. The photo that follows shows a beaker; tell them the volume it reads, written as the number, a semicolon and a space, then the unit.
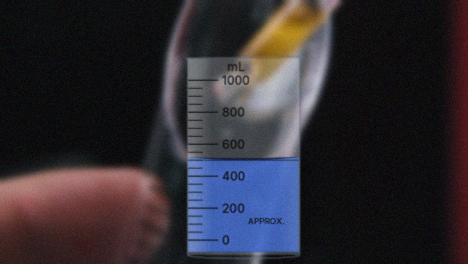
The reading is 500; mL
